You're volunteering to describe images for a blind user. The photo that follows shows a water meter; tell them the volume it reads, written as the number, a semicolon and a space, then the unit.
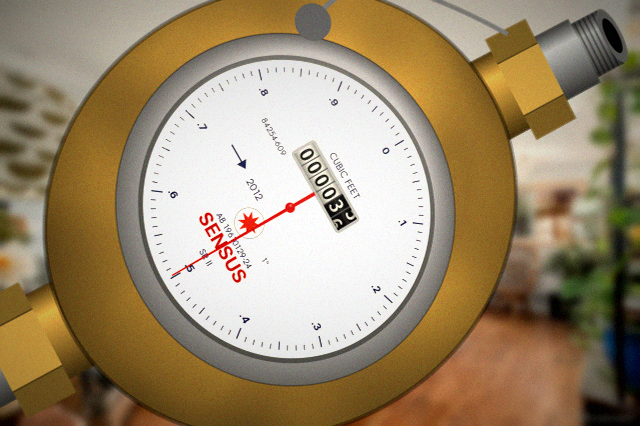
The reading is 35.50; ft³
